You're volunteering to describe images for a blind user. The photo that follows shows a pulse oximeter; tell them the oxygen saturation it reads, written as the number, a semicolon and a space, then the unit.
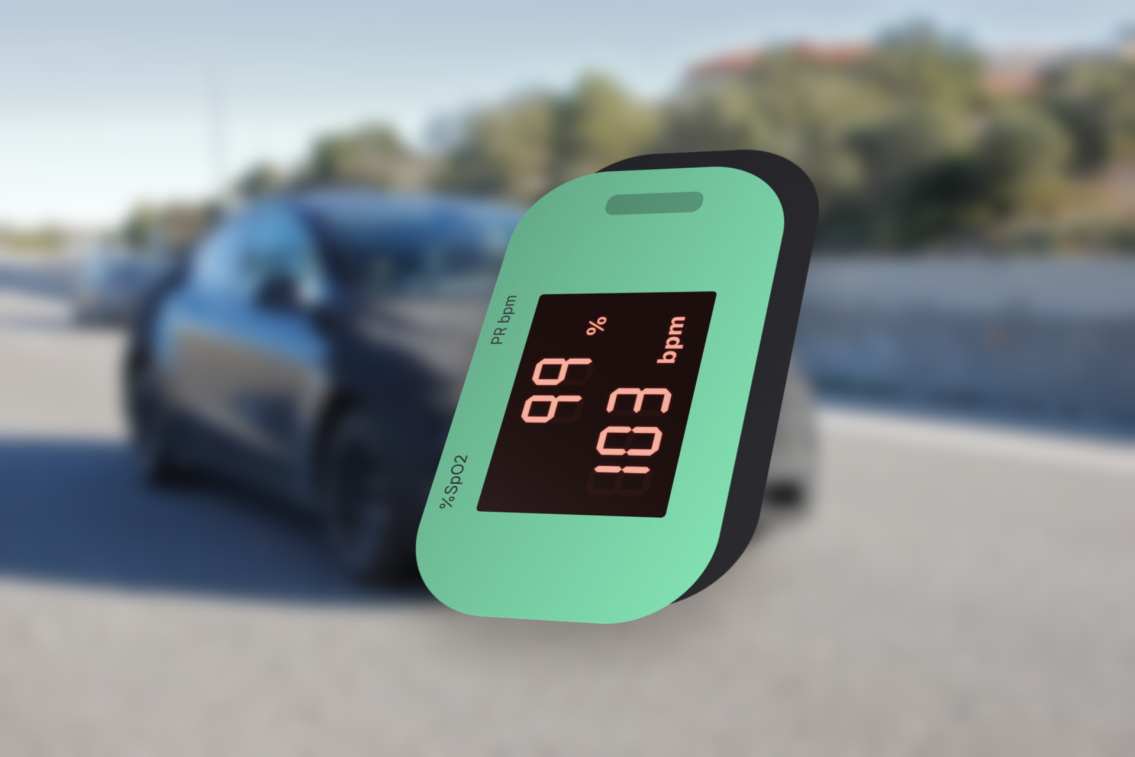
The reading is 99; %
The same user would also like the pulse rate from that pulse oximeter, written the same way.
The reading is 103; bpm
